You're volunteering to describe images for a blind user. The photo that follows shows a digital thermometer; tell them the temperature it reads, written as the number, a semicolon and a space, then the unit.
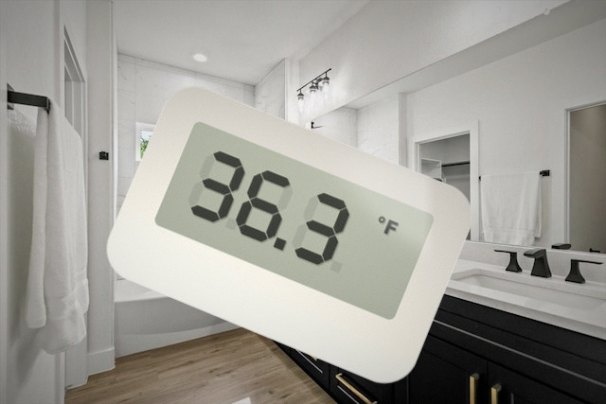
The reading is 36.3; °F
